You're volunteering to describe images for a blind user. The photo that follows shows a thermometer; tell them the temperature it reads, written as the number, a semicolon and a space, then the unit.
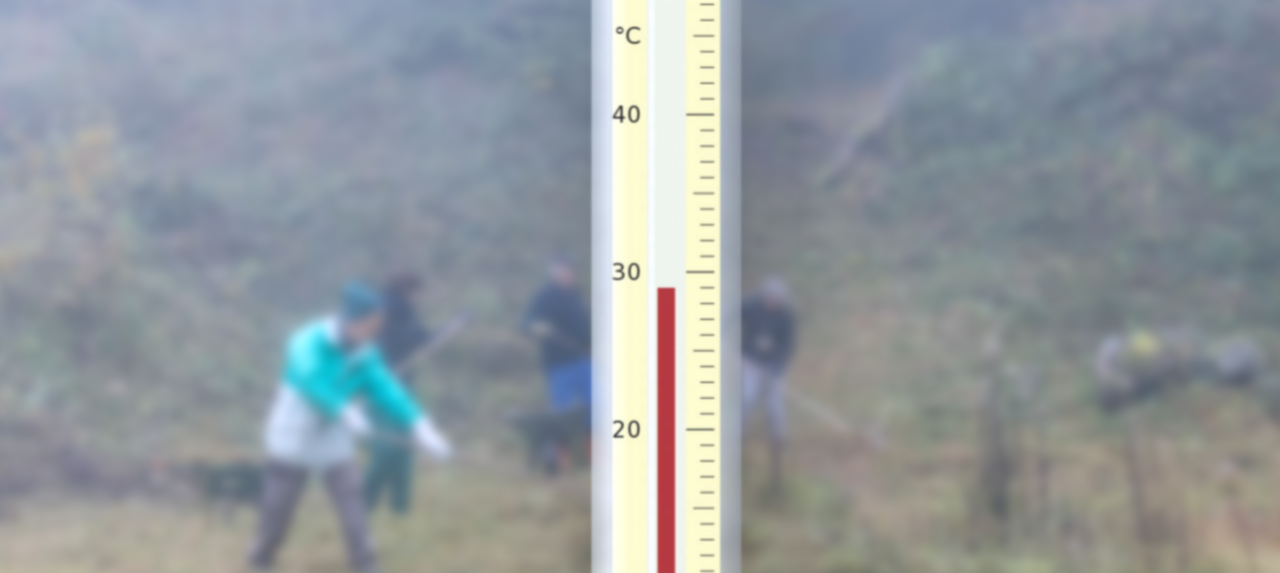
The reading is 29; °C
